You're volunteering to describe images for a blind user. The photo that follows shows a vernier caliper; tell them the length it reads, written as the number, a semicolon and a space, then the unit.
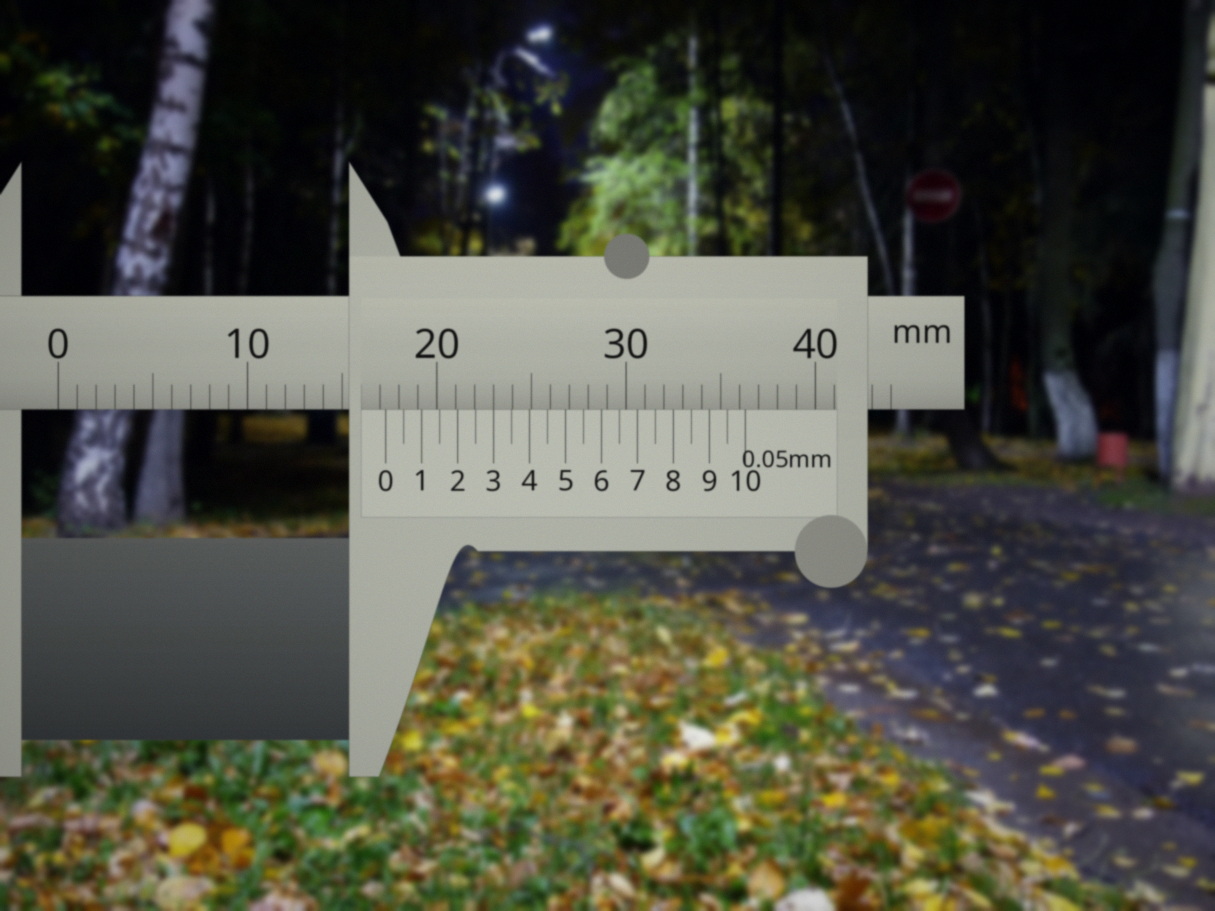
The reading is 17.3; mm
